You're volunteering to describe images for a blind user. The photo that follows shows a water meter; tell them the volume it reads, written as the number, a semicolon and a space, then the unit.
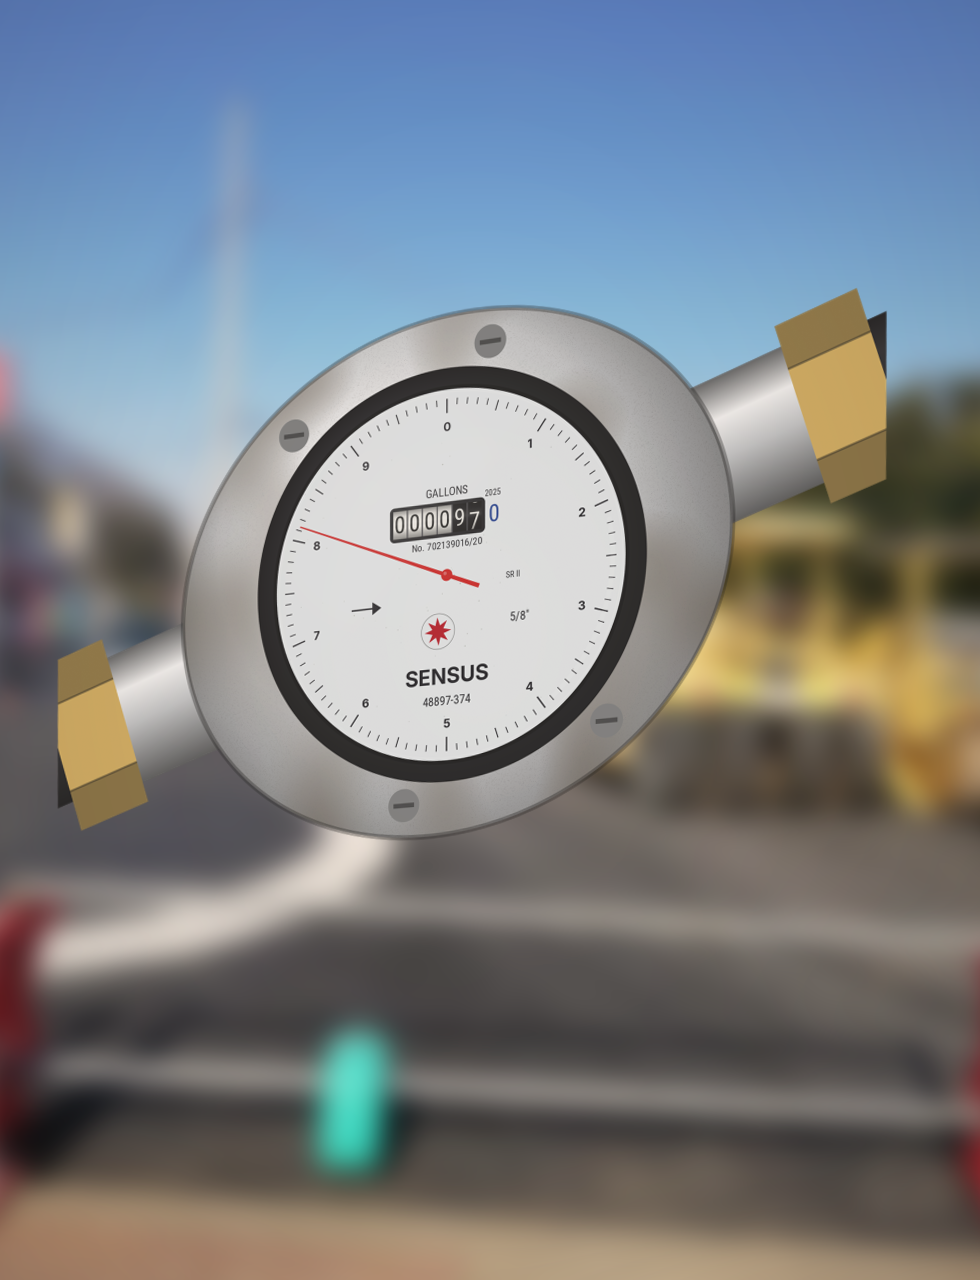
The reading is 968.1; gal
